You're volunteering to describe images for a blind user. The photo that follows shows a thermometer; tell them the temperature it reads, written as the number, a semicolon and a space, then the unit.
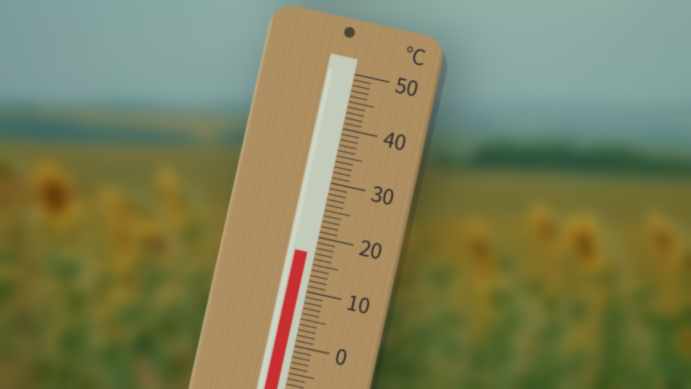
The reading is 17; °C
